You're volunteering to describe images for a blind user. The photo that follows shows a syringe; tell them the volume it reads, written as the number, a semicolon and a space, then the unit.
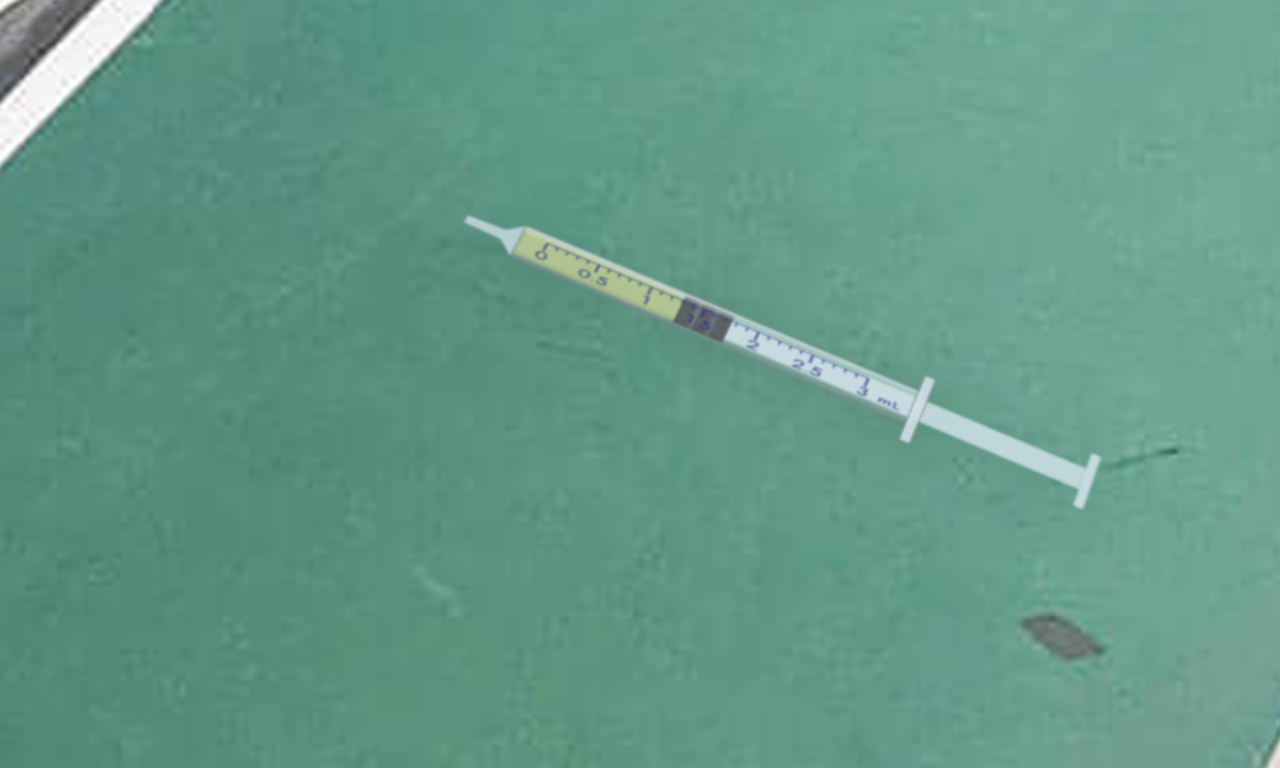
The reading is 1.3; mL
